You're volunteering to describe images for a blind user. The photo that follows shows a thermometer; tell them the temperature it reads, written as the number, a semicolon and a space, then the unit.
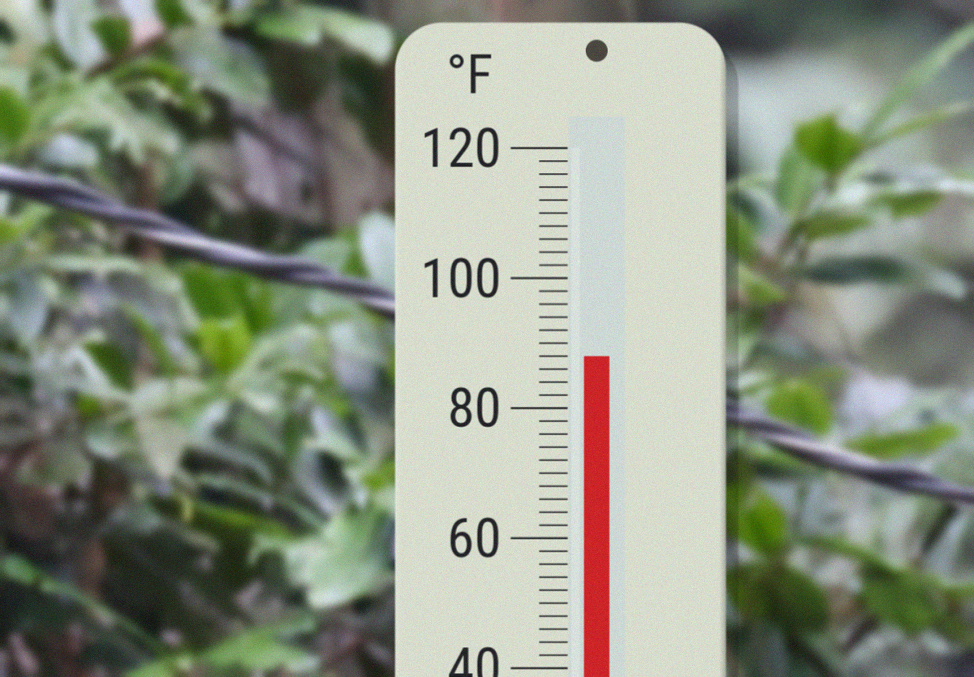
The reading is 88; °F
